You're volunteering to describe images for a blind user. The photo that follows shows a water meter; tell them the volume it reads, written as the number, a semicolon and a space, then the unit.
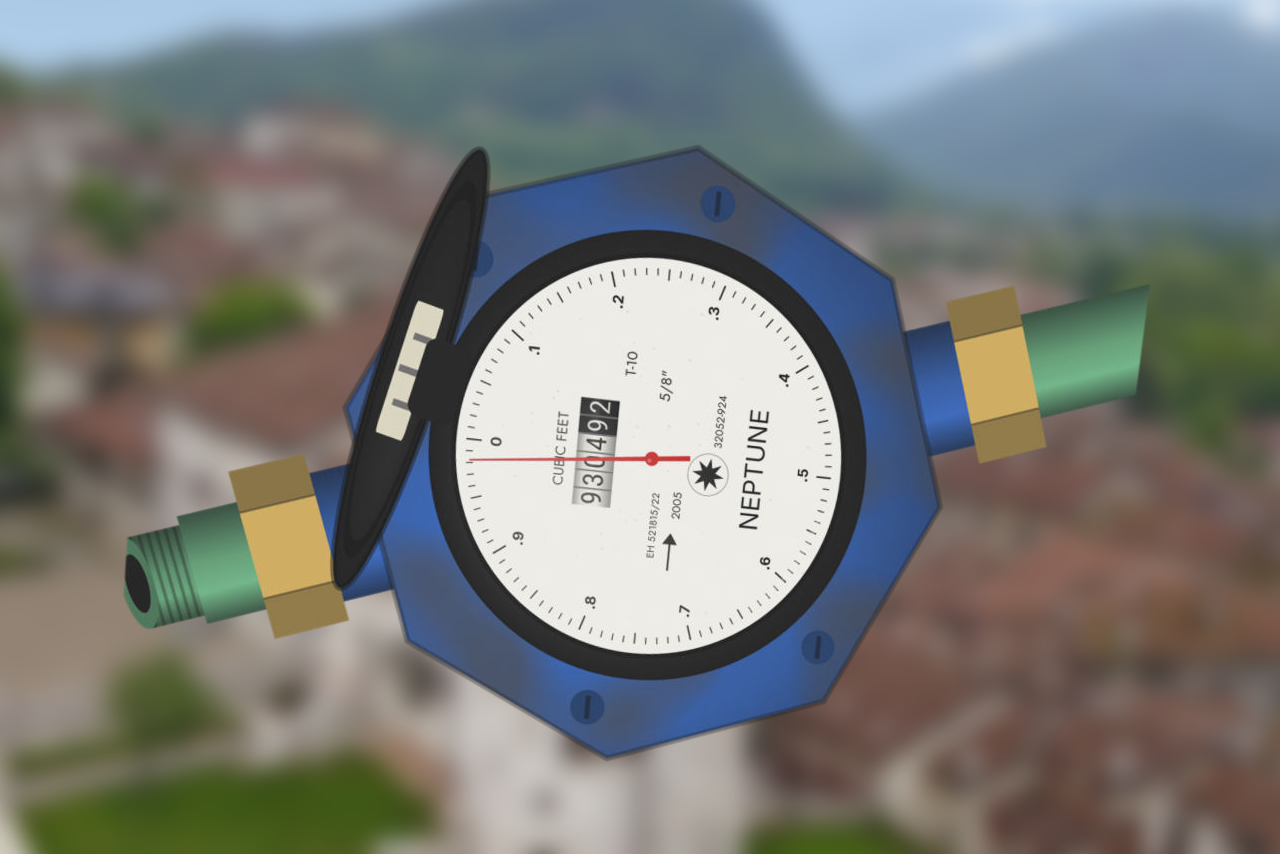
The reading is 930491.98; ft³
